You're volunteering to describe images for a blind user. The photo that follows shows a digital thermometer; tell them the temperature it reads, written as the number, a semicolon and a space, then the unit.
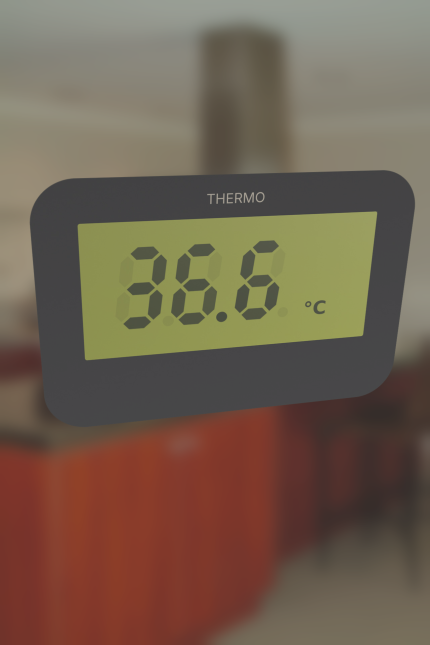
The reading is 36.6; °C
